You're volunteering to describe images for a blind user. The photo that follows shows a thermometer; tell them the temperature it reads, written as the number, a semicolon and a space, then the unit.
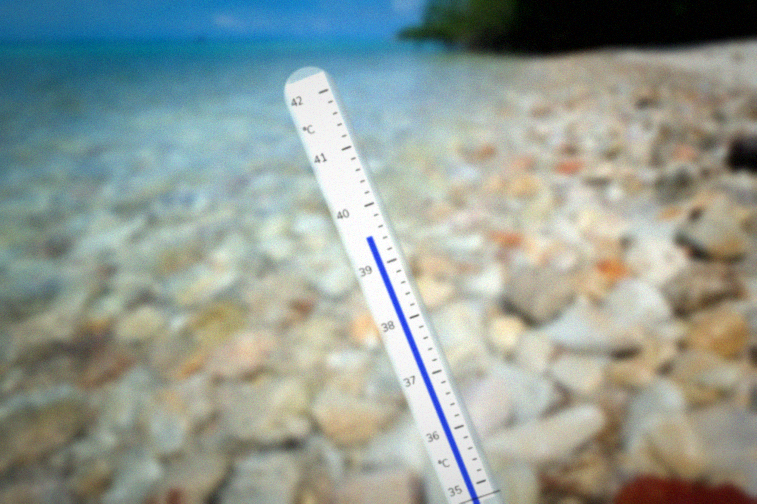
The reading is 39.5; °C
